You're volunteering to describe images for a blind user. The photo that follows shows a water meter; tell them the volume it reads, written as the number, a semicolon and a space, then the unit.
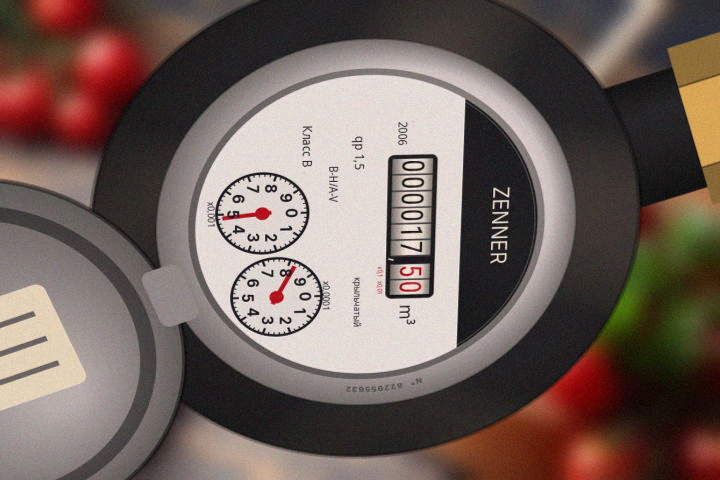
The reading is 17.5048; m³
